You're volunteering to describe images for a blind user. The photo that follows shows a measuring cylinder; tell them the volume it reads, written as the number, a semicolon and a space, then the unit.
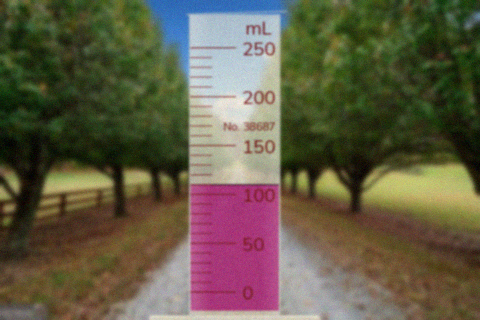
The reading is 110; mL
